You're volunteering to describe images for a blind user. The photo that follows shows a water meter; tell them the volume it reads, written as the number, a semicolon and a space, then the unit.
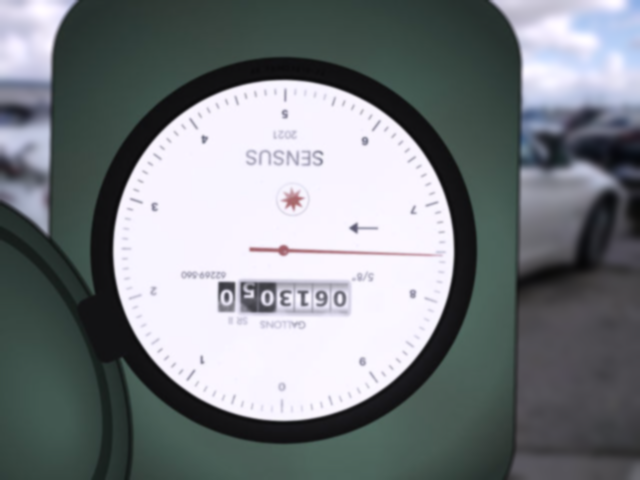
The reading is 613047.5; gal
